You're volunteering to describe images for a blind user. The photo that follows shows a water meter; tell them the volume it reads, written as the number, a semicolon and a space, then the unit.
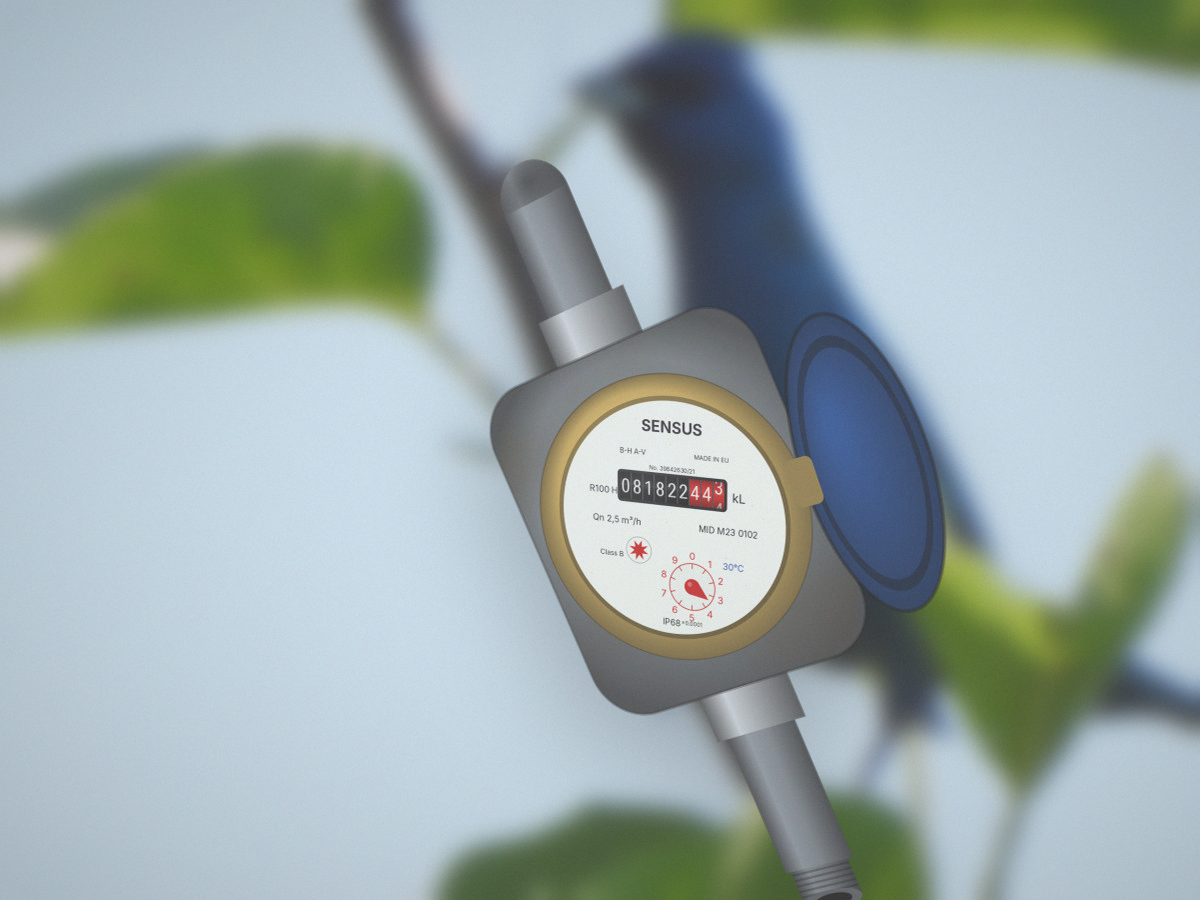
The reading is 81822.4433; kL
